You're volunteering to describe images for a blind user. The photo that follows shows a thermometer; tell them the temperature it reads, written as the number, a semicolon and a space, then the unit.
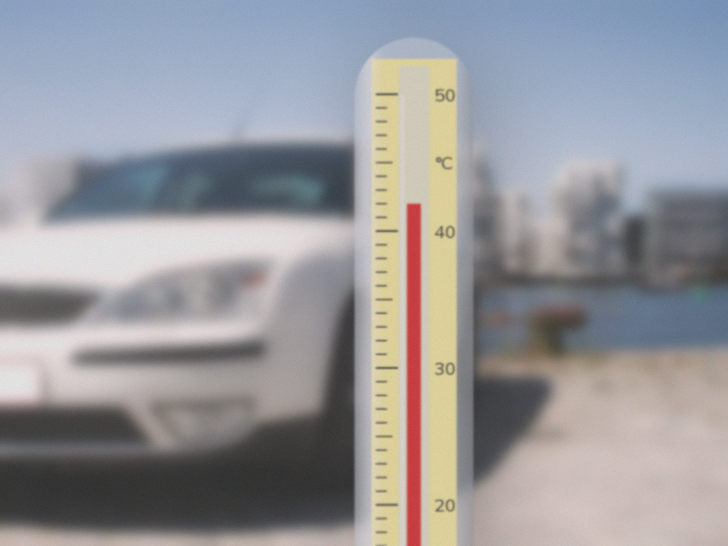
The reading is 42; °C
